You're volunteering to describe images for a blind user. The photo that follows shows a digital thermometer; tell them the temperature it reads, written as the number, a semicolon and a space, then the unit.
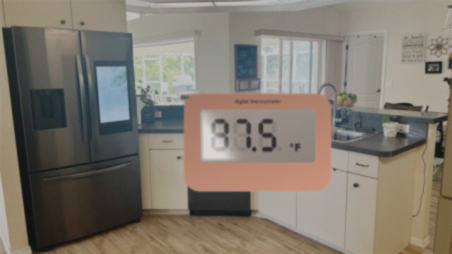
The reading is 87.5; °F
